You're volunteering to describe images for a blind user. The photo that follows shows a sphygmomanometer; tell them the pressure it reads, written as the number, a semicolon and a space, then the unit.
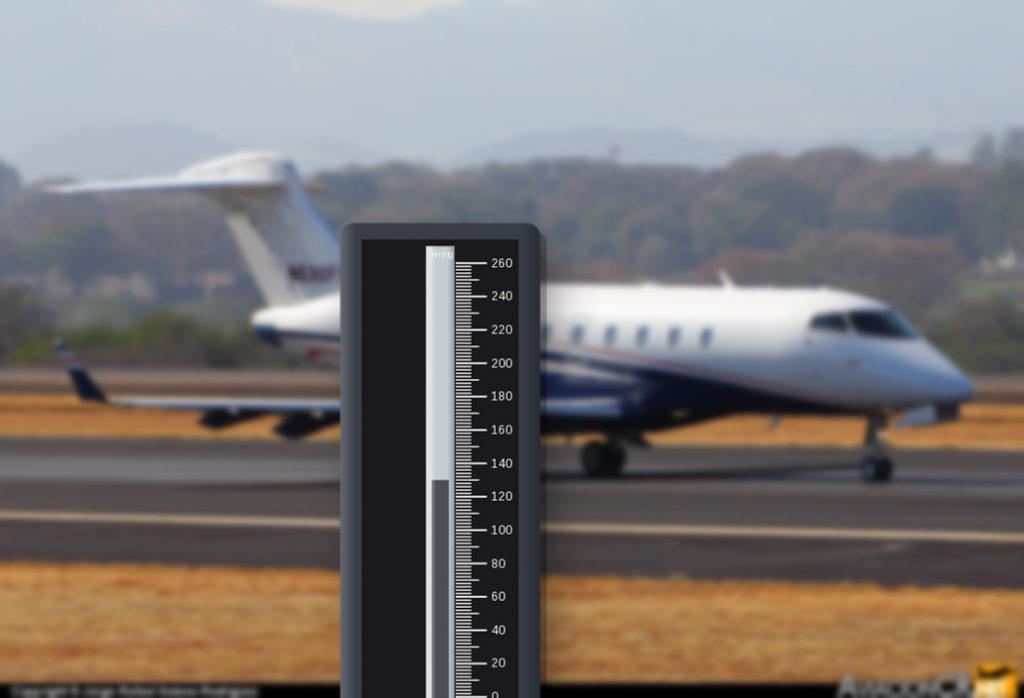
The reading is 130; mmHg
